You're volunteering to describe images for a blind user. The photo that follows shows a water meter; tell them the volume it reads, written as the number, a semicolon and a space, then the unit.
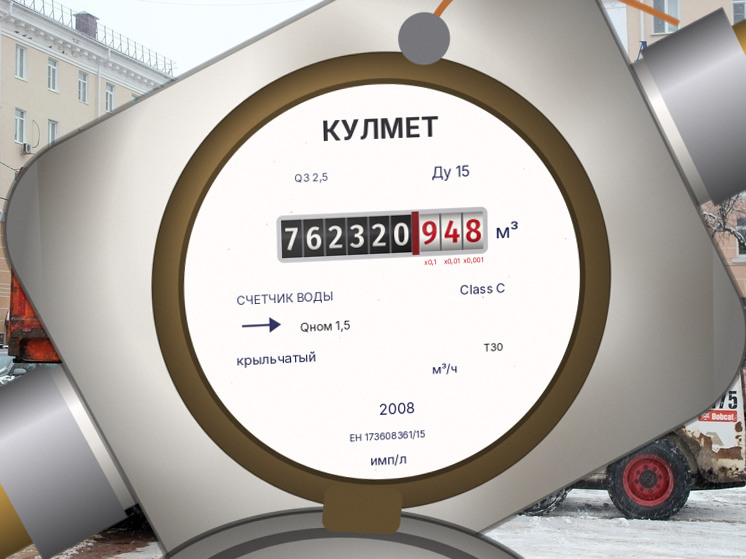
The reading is 762320.948; m³
